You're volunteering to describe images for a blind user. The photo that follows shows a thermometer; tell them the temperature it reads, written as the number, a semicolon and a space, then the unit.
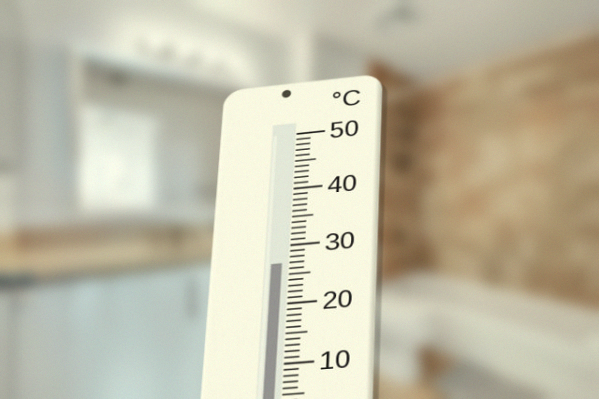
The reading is 27; °C
